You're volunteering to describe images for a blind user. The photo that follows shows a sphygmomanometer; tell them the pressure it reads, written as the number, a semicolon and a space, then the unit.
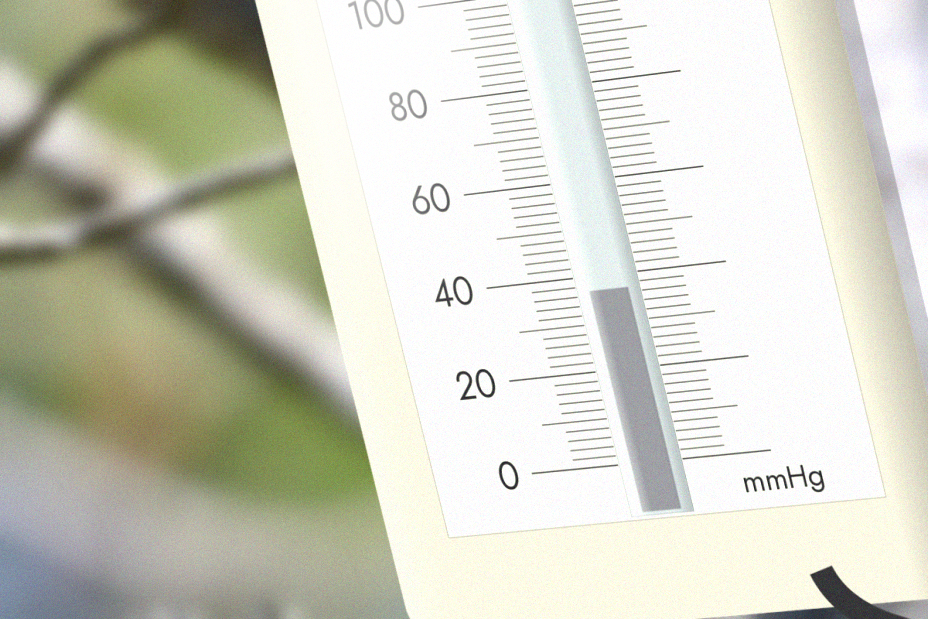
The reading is 37; mmHg
